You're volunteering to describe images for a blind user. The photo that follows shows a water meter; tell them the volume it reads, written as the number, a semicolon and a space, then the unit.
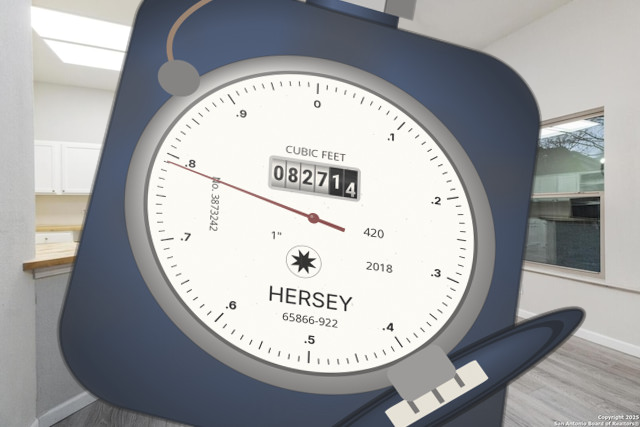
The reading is 82713.79; ft³
